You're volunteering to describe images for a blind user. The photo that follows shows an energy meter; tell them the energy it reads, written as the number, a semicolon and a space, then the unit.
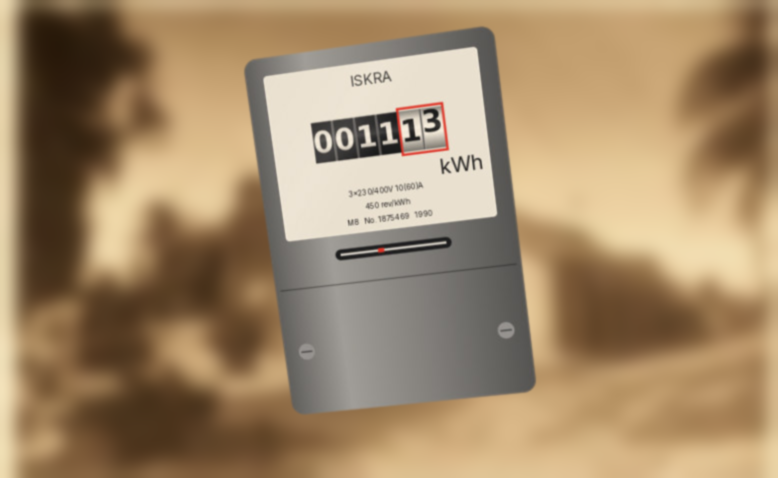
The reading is 11.13; kWh
